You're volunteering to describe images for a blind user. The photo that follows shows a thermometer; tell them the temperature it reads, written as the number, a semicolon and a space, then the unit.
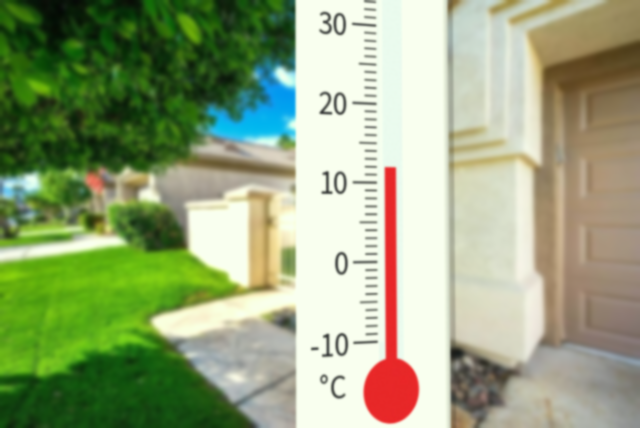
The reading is 12; °C
